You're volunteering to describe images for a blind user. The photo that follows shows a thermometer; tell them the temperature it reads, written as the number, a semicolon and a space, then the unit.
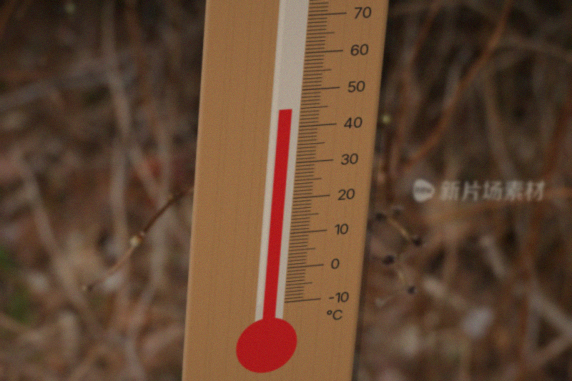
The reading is 45; °C
